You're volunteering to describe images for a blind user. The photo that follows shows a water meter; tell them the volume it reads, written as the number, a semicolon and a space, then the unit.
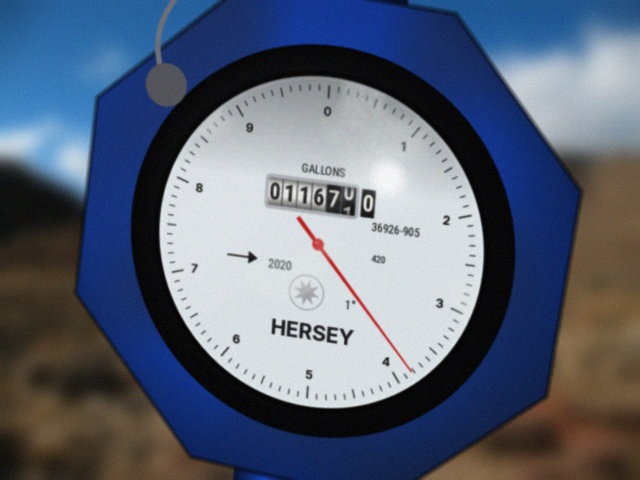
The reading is 116703.8; gal
